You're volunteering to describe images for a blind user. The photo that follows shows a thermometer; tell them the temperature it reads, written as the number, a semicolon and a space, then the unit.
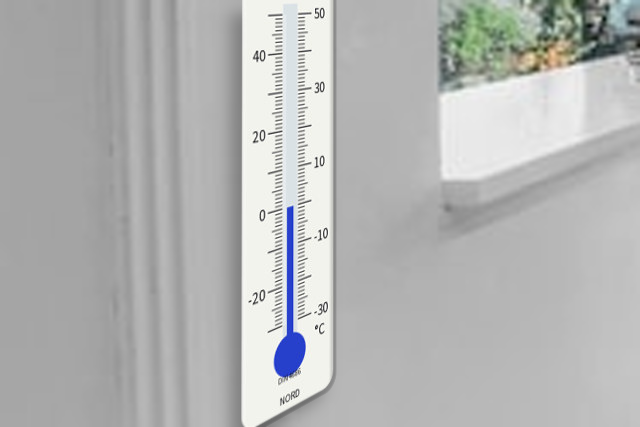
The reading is 0; °C
